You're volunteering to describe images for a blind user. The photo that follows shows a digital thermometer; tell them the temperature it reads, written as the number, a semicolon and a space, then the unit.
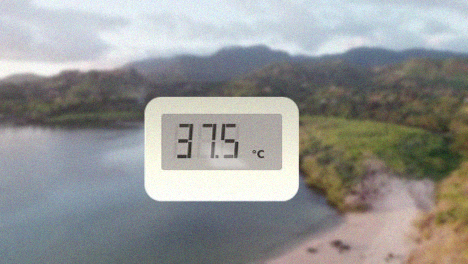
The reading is 37.5; °C
